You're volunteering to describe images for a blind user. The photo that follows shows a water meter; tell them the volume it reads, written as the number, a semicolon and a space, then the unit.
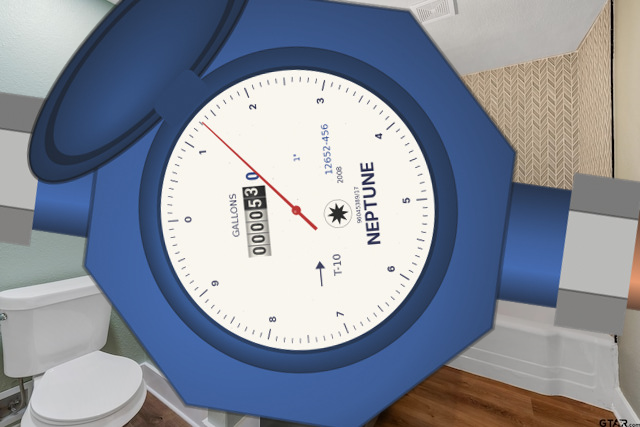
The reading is 531.3; gal
